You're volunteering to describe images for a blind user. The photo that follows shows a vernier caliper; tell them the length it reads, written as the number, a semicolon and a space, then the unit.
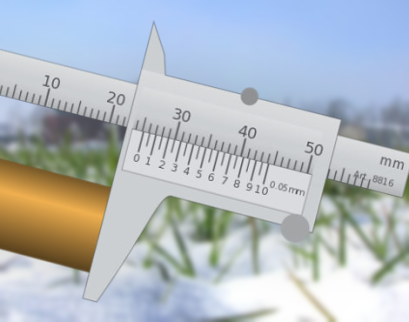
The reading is 25.2; mm
